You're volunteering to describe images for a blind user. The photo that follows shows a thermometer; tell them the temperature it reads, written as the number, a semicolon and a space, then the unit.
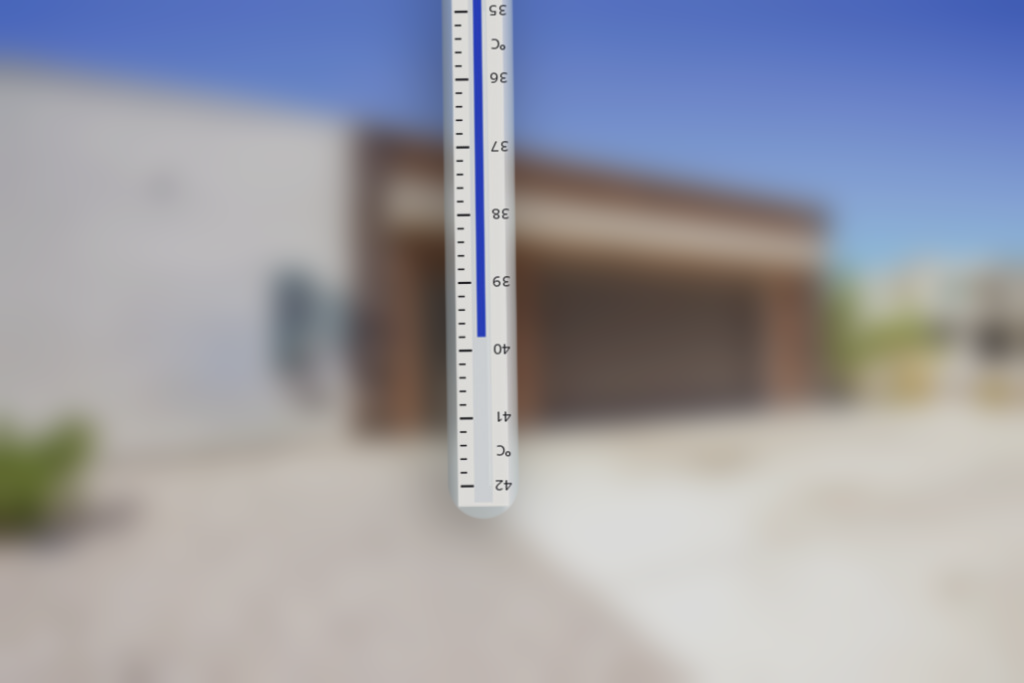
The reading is 39.8; °C
